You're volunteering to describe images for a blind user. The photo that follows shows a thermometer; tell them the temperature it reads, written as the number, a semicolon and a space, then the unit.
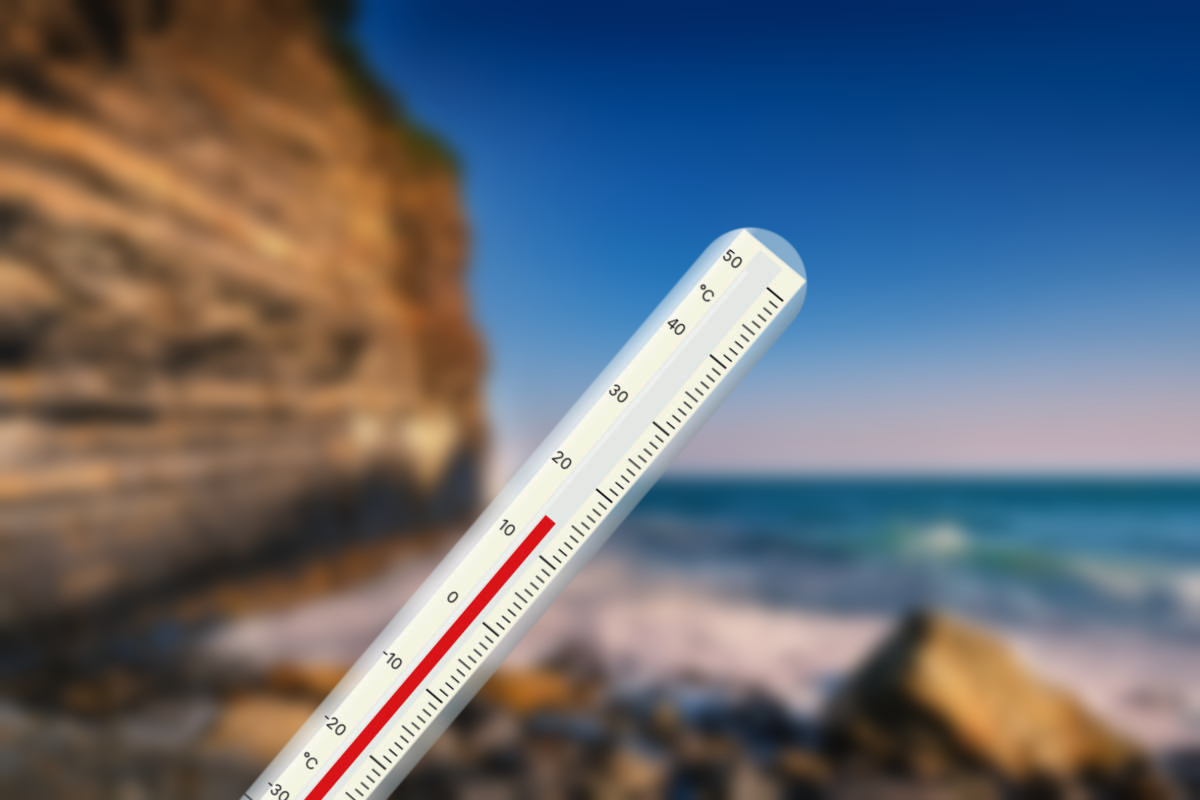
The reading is 14; °C
